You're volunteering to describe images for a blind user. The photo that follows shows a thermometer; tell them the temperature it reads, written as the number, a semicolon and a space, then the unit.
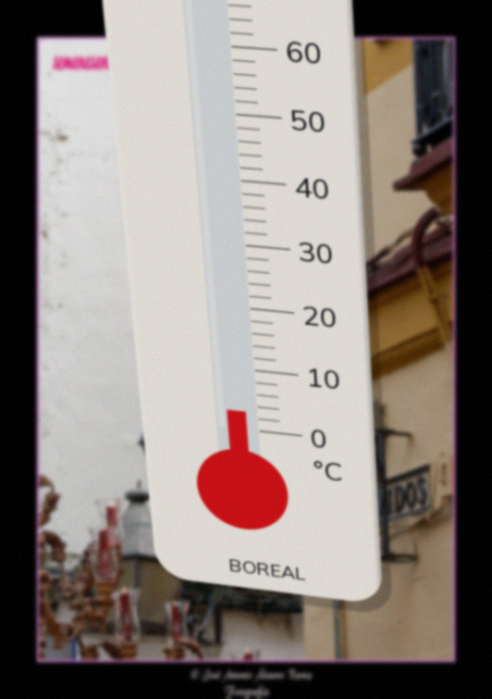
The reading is 3; °C
